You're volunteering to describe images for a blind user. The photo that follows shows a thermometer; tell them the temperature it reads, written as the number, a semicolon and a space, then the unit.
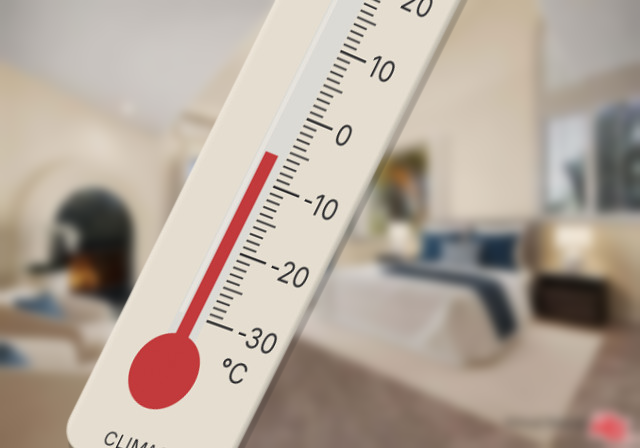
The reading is -6; °C
